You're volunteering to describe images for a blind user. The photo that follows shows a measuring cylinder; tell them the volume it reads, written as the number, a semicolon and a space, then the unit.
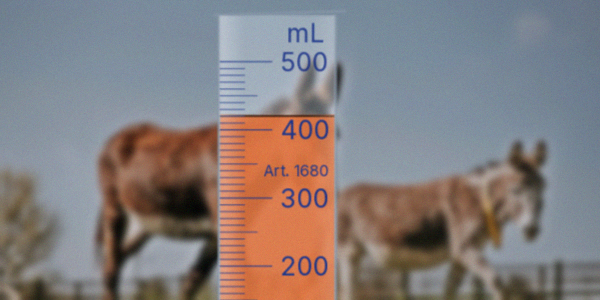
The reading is 420; mL
